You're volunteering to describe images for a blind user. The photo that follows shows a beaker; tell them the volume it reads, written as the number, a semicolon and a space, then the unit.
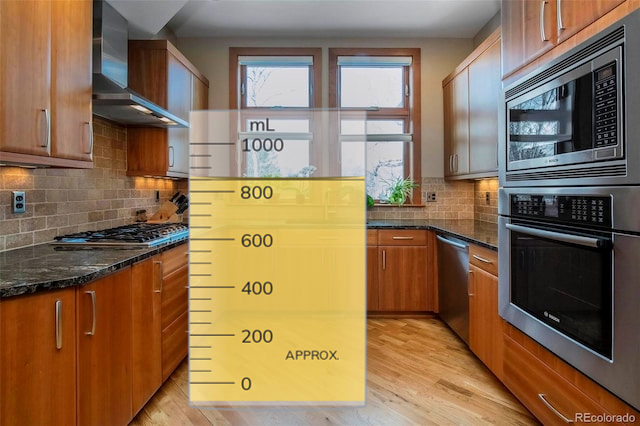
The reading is 850; mL
